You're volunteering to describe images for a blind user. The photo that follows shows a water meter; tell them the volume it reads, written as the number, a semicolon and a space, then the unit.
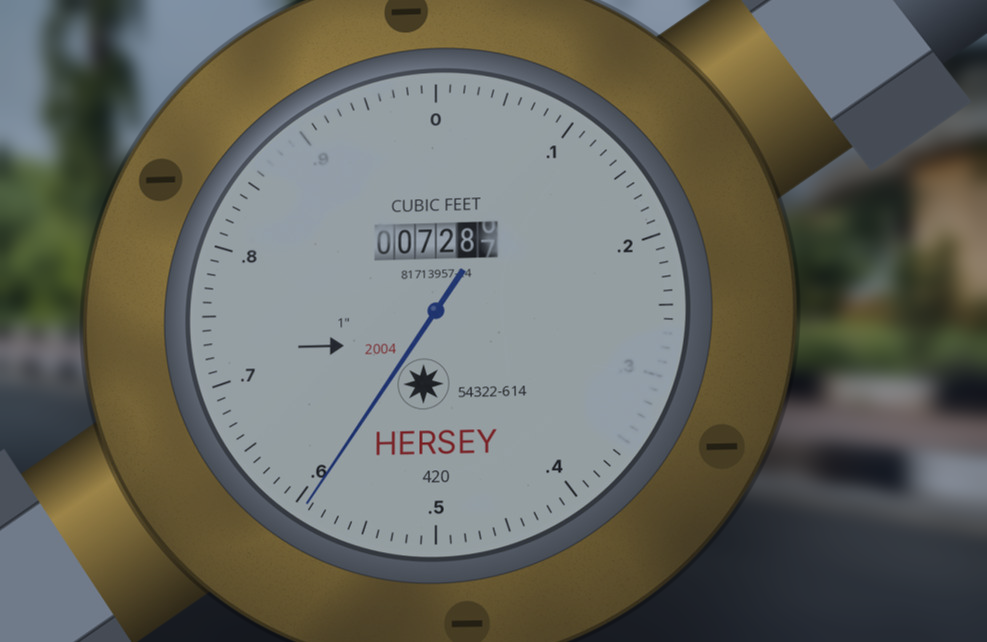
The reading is 7286.59; ft³
